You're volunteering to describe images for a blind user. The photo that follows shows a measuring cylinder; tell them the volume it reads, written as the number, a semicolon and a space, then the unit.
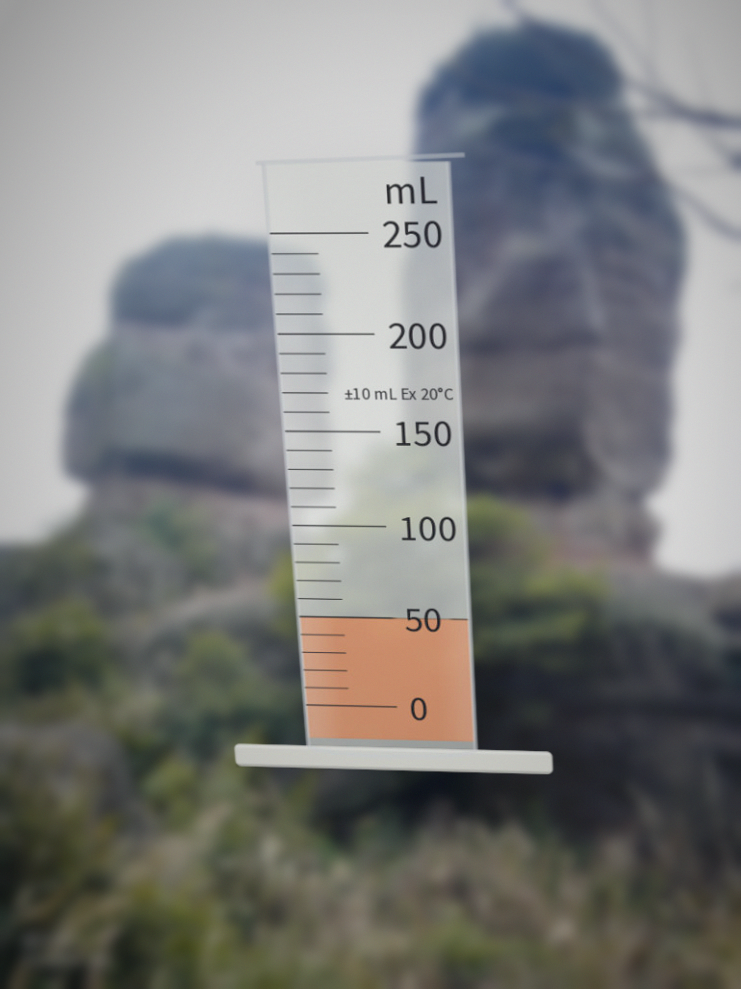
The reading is 50; mL
